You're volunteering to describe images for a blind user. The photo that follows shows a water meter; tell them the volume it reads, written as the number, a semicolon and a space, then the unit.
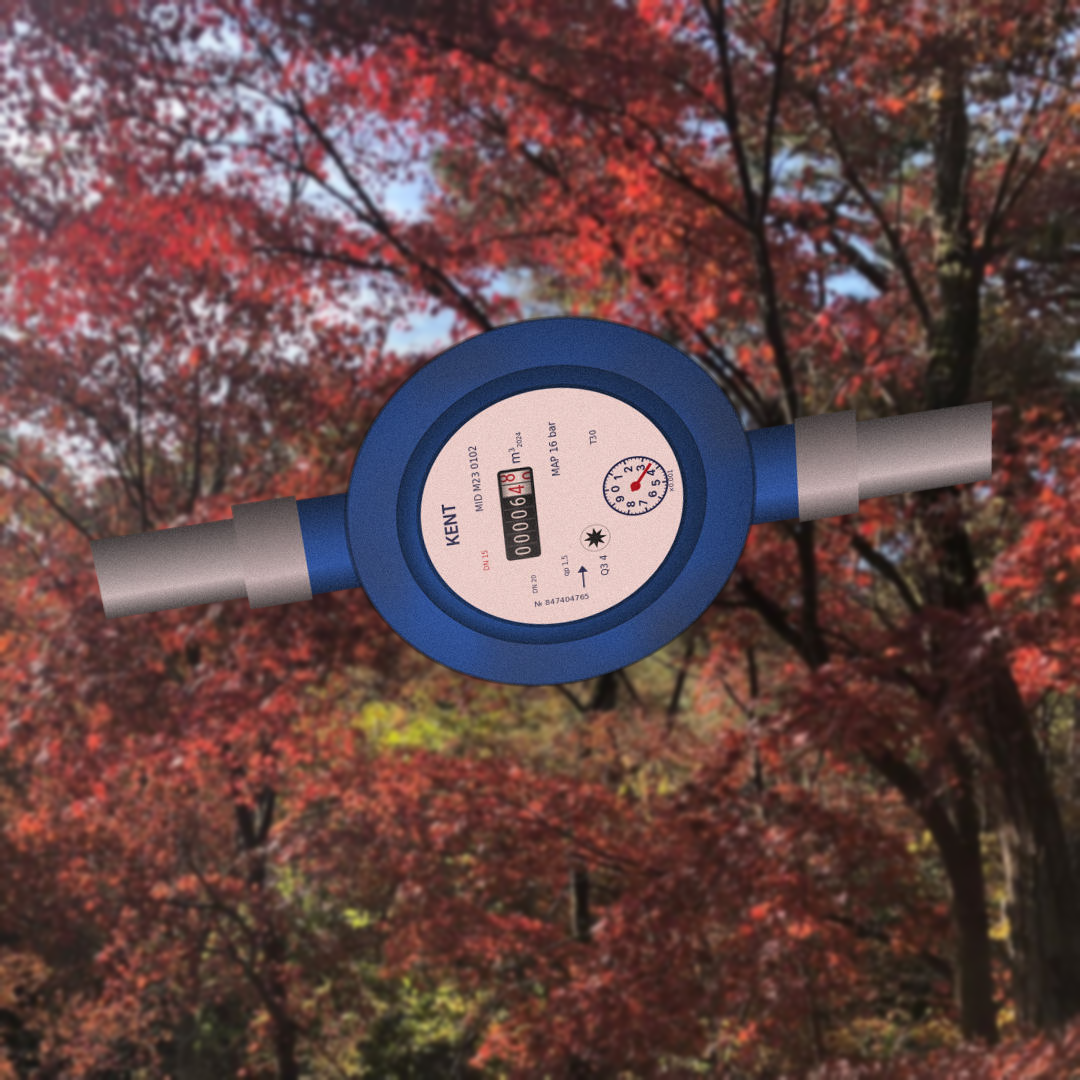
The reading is 6.483; m³
